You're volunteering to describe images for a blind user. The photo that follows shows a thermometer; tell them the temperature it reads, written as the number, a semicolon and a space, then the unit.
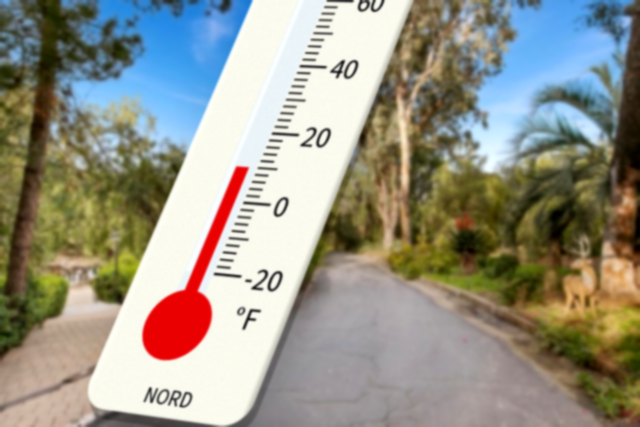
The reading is 10; °F
